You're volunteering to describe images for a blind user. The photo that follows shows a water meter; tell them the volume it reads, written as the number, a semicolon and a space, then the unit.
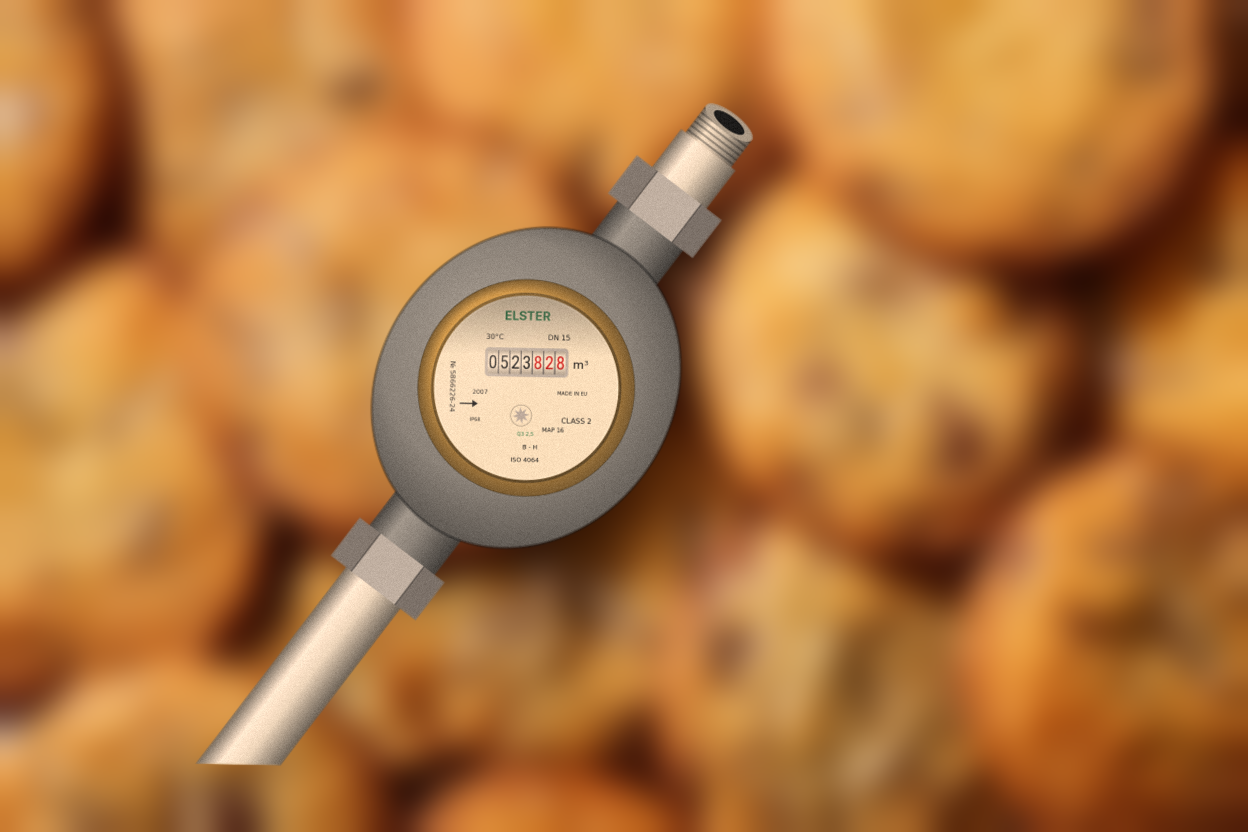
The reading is 523.828; m³
